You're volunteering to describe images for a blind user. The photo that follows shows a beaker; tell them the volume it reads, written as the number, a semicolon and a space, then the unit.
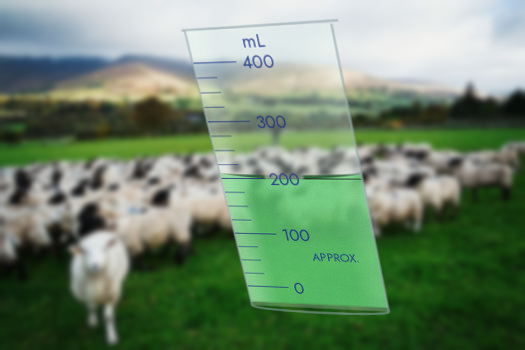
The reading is 200; mL
